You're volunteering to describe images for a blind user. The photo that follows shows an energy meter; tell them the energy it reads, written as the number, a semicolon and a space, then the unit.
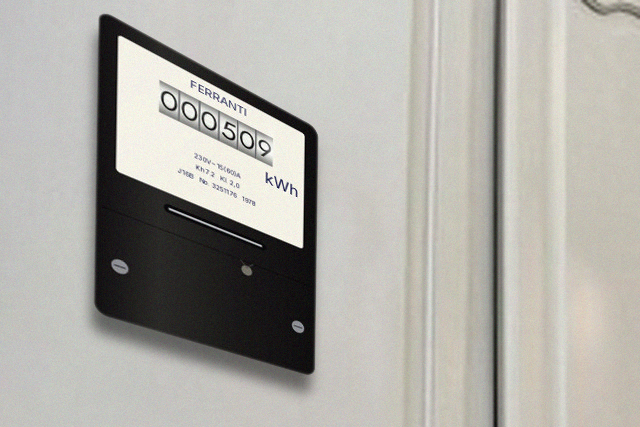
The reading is 509; kWh
